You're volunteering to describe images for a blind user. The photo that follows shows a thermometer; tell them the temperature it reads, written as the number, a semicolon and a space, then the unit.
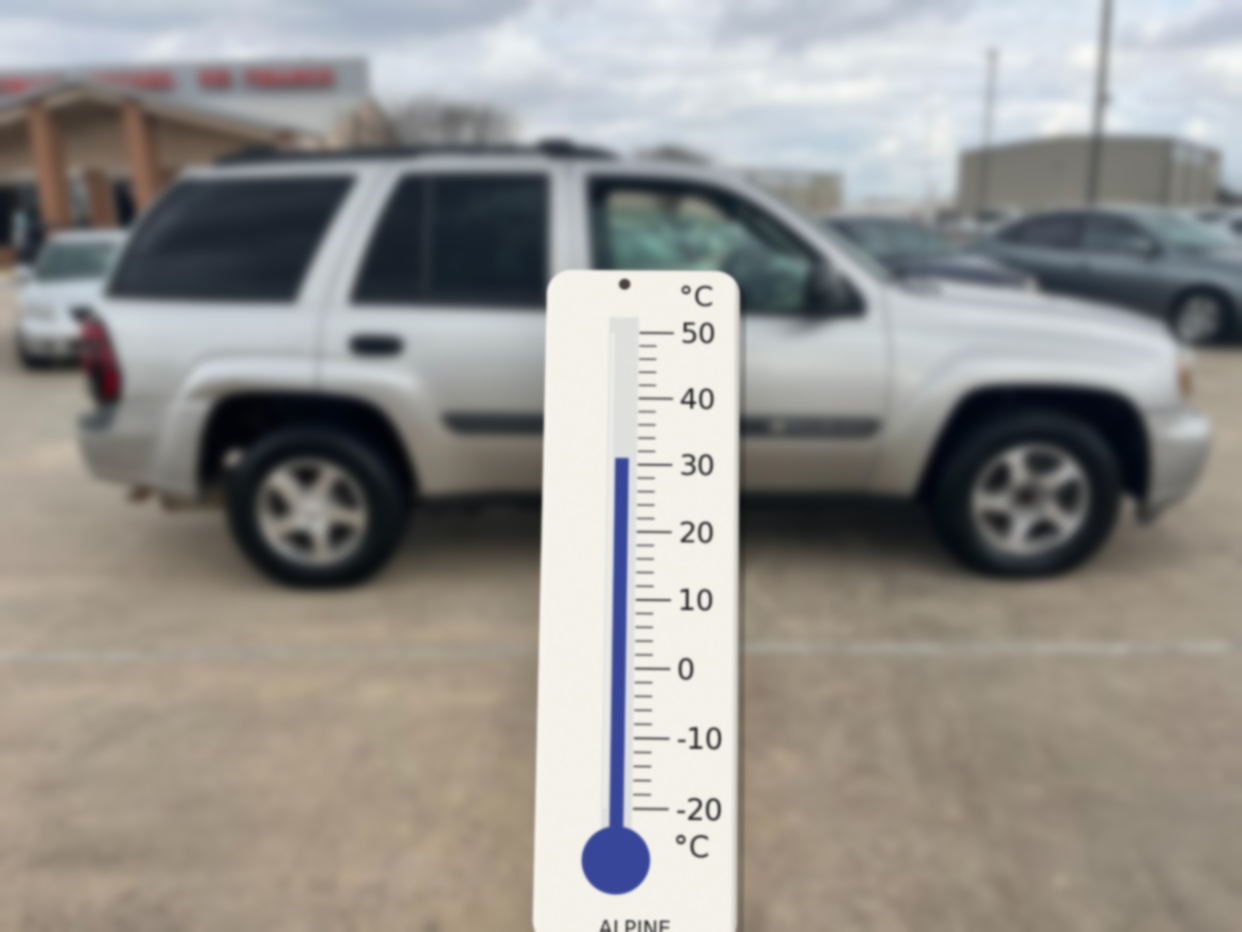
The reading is 31; °C
